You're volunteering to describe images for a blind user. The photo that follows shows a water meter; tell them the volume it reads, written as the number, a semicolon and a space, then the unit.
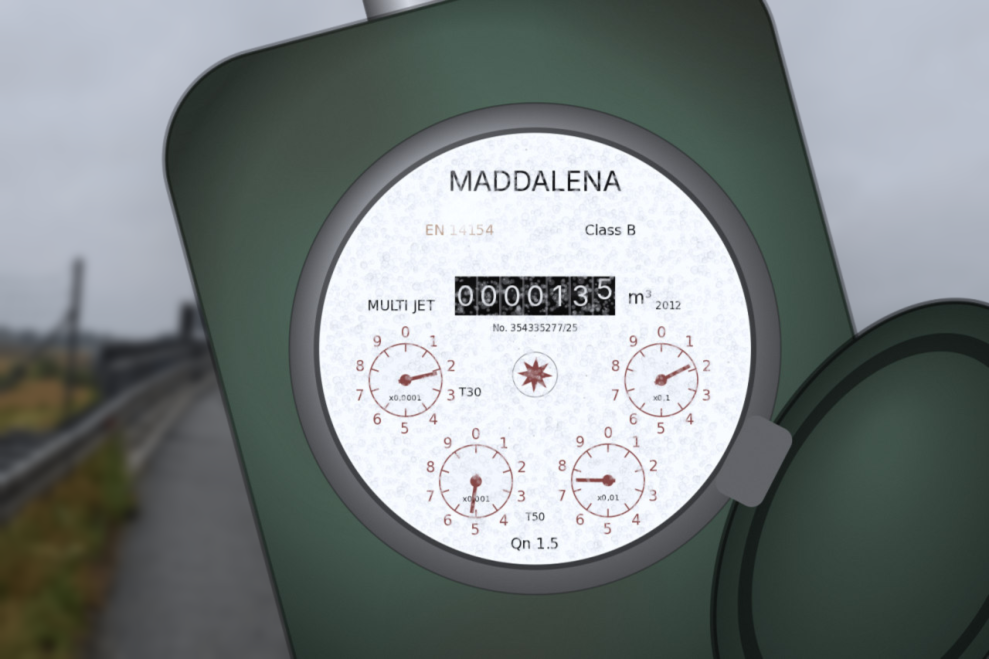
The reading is 135.1752; m³
